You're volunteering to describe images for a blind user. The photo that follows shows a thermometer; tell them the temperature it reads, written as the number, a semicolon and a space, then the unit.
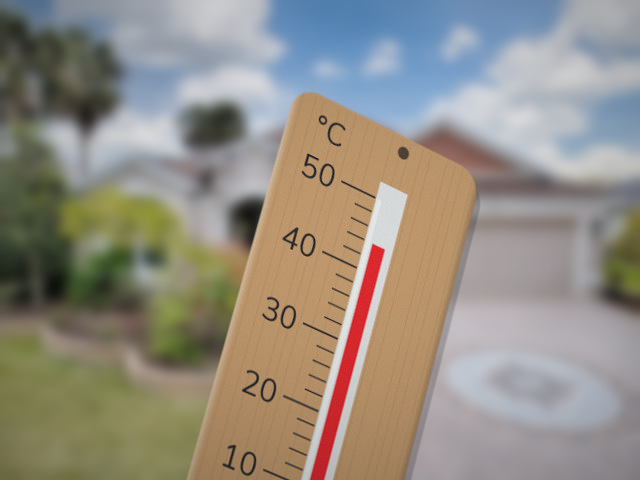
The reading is 44; °C
